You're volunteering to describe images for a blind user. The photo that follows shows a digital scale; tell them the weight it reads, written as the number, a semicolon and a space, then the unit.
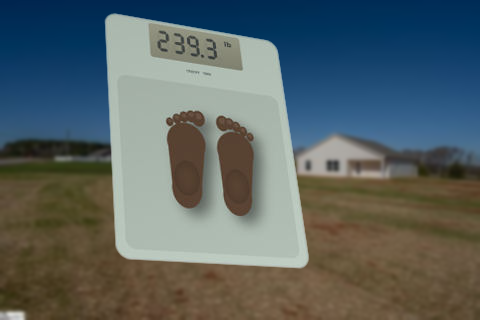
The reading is 239.3; lb
